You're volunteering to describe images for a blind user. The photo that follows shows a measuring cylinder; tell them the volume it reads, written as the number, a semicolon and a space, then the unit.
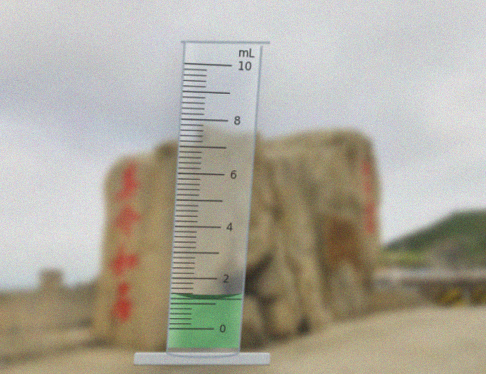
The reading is 1.2; mL
